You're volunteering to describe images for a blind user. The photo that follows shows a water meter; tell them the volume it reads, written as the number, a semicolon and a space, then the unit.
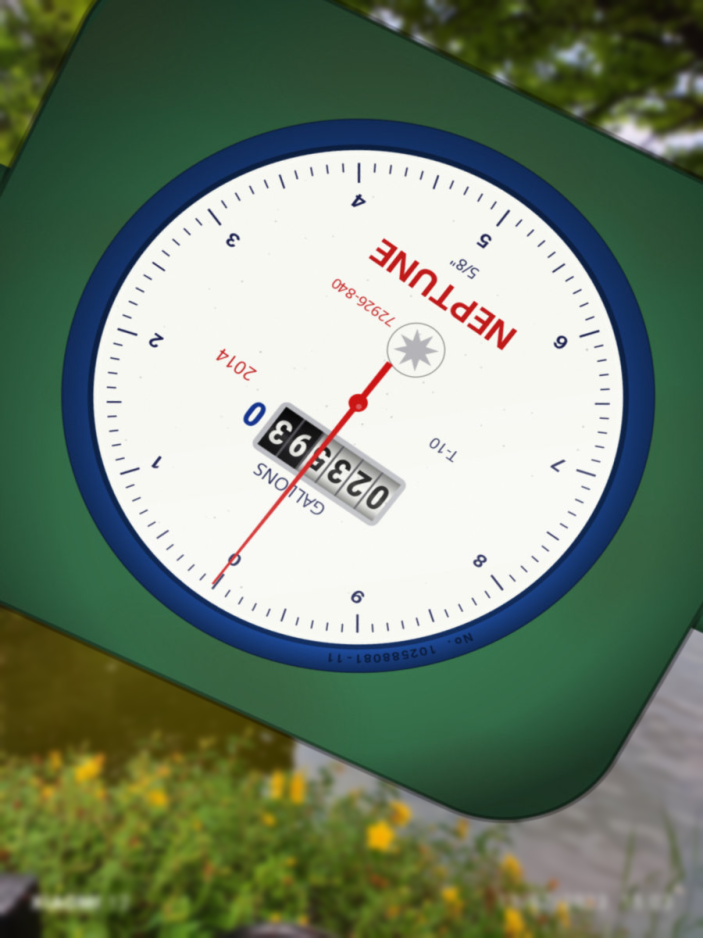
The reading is 235930.0; gal
